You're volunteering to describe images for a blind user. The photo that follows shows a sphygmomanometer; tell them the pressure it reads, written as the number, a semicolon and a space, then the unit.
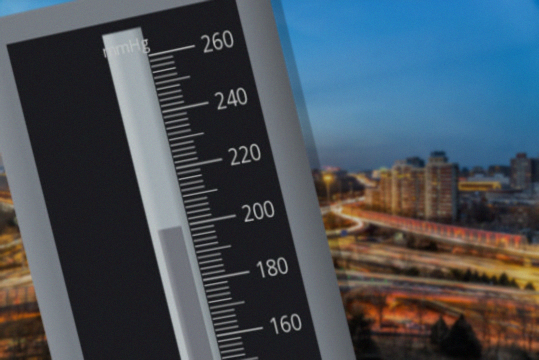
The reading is 200; mmHg
